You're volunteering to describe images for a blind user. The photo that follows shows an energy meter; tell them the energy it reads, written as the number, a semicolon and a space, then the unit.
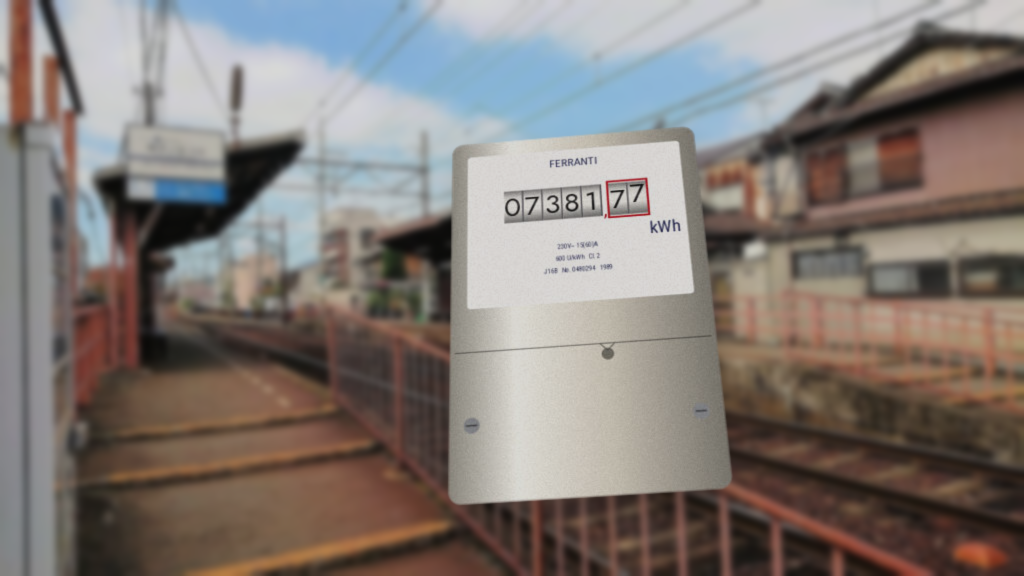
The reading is 7381.77; kWh
